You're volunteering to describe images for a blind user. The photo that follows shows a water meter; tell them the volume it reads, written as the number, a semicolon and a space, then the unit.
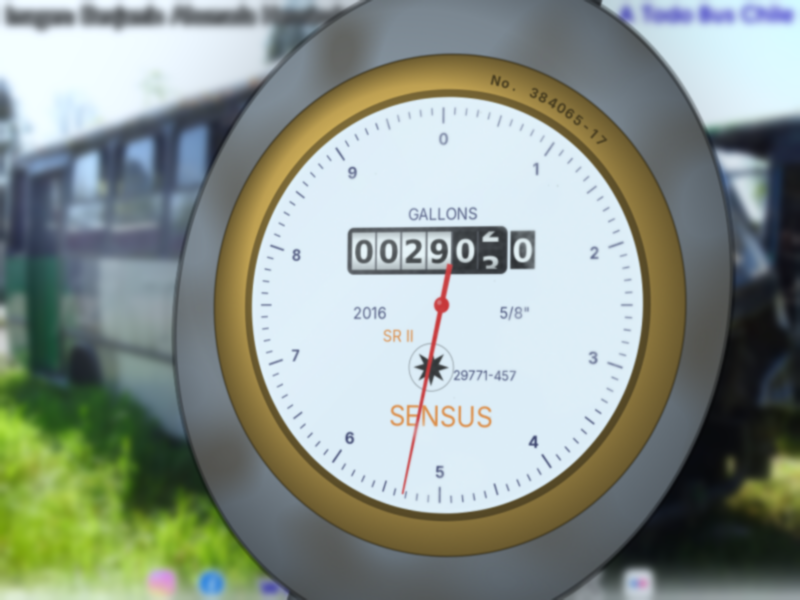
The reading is 29025.3; gal
